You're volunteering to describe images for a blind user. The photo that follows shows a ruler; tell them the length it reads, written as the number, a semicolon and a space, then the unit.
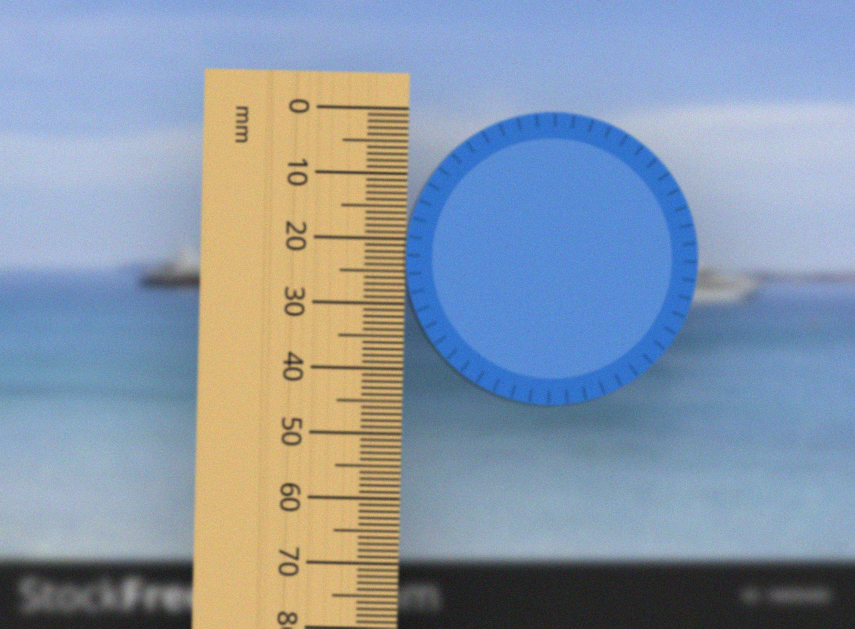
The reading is 45; mm
